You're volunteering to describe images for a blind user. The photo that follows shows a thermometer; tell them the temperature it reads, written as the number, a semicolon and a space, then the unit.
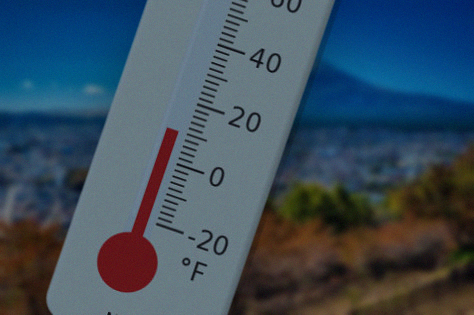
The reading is 10; °F
